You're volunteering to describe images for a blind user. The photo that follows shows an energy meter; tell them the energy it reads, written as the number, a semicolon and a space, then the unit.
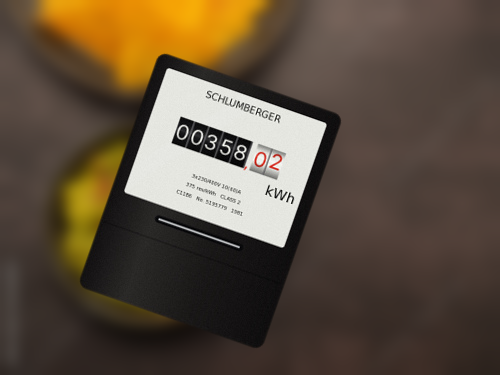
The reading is 358.02; kWh
